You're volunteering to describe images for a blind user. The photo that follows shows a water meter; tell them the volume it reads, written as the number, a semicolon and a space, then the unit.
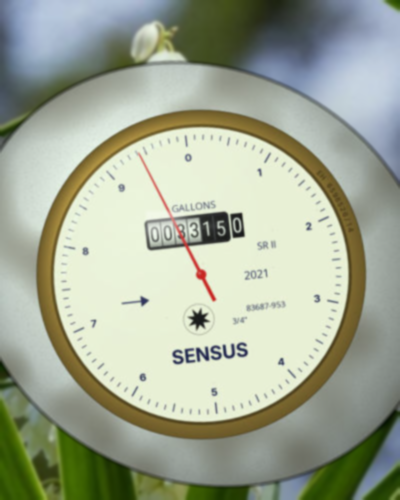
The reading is 33149.4; gal
